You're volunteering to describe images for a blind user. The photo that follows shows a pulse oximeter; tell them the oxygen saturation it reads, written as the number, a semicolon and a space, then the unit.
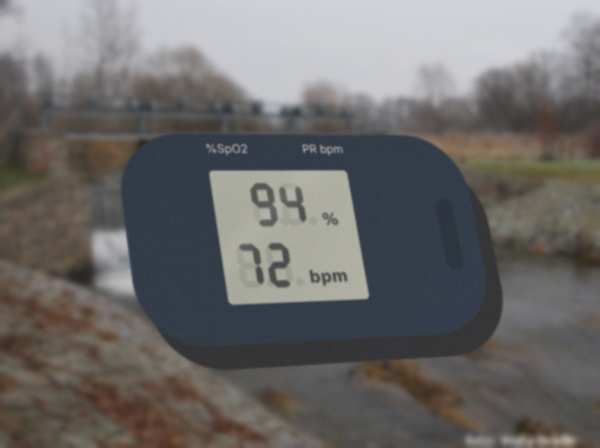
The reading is 94; %
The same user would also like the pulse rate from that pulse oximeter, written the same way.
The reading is 72; bpm
